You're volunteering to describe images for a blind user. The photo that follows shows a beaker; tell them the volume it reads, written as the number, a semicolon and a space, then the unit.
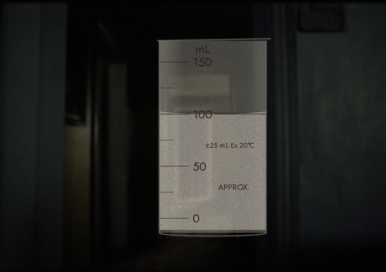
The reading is 100; mL
